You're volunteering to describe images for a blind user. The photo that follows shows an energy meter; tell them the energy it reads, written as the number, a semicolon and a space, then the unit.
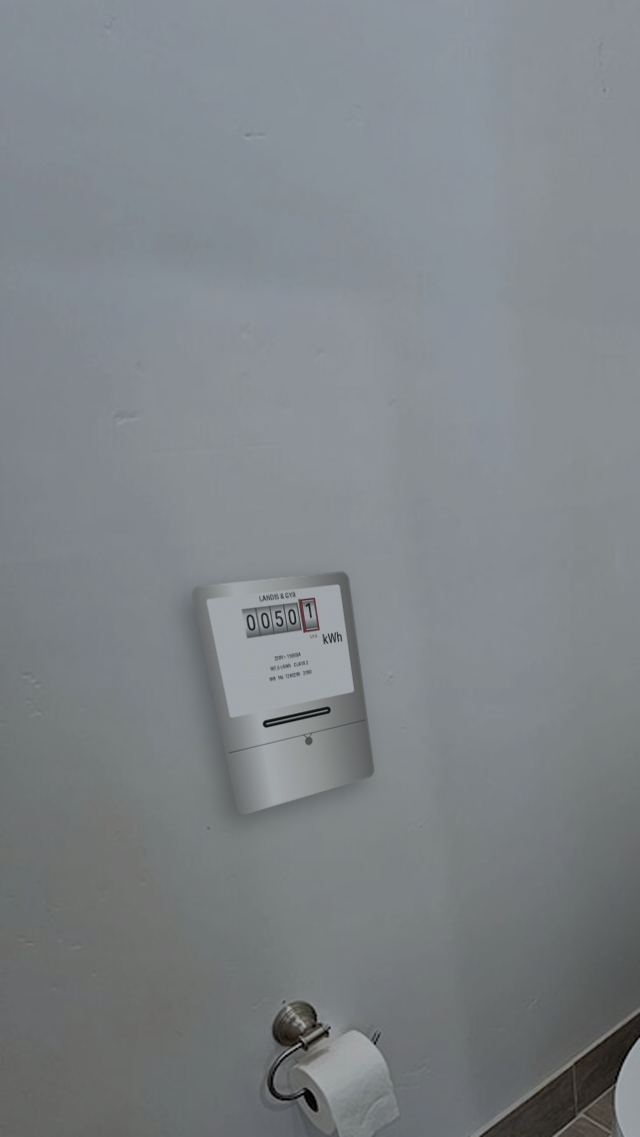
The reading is 50.1; kWh
